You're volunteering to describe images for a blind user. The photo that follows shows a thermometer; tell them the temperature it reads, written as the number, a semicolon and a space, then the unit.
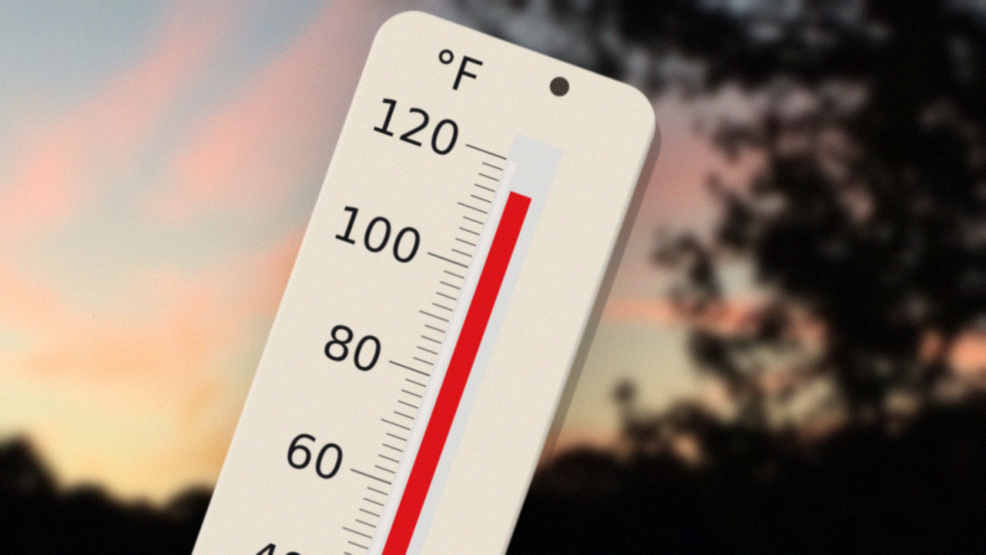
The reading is 115; °F
